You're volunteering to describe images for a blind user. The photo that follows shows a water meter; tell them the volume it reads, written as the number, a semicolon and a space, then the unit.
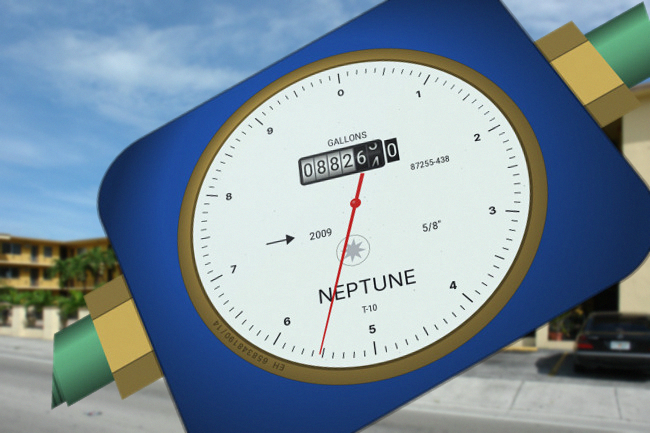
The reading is 882635.5; gal
